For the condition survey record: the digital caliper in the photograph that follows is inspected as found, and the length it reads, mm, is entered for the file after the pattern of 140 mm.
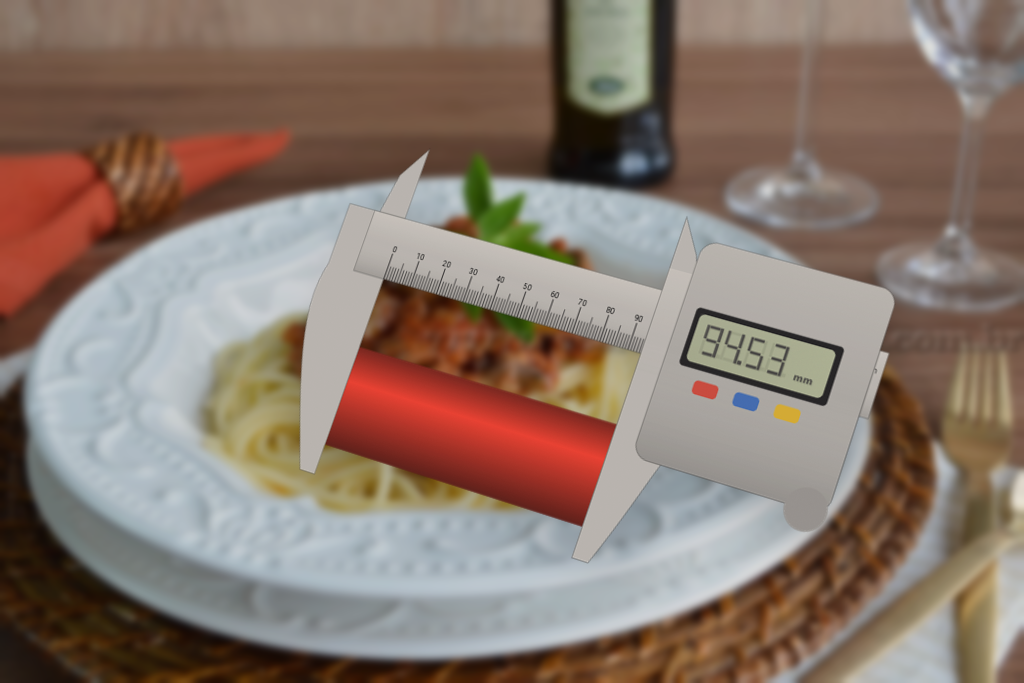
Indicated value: 94.53 mm
